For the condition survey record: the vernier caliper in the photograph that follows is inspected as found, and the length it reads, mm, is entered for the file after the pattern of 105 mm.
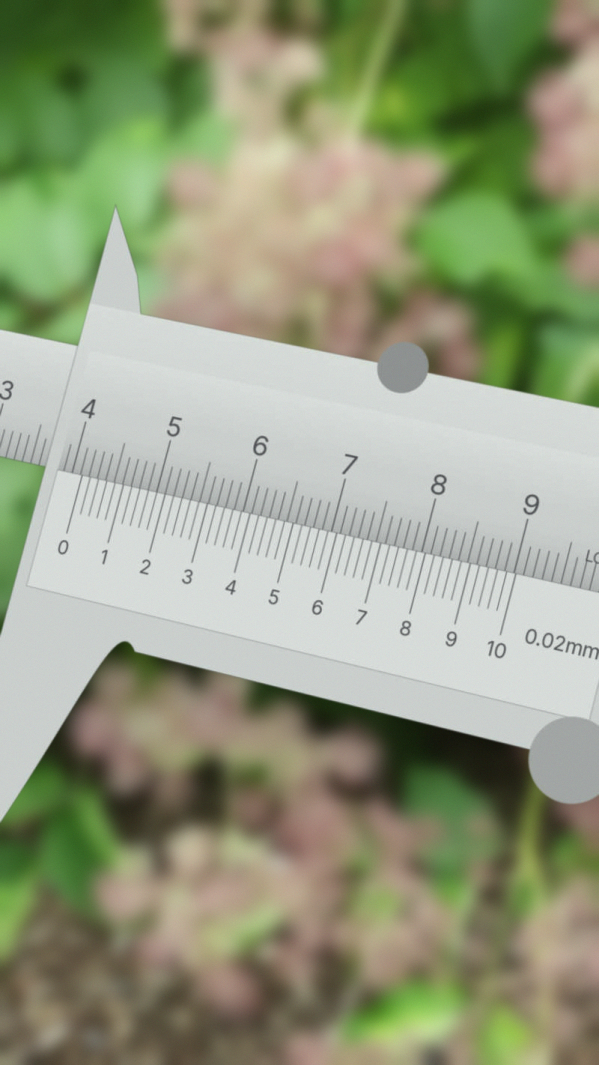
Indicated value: 41.2 mm
